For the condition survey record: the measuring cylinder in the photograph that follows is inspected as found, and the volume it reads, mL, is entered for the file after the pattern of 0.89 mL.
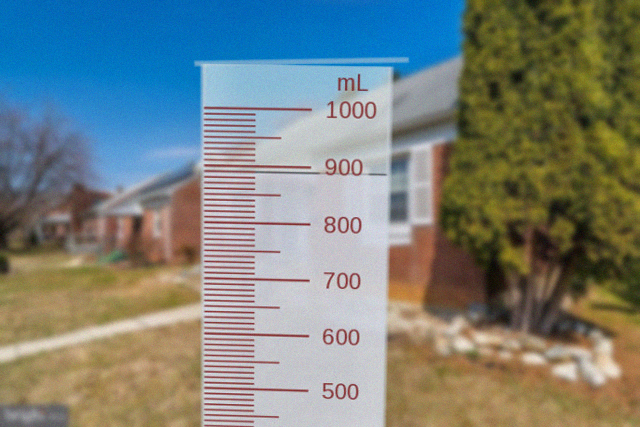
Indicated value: 890 mL
